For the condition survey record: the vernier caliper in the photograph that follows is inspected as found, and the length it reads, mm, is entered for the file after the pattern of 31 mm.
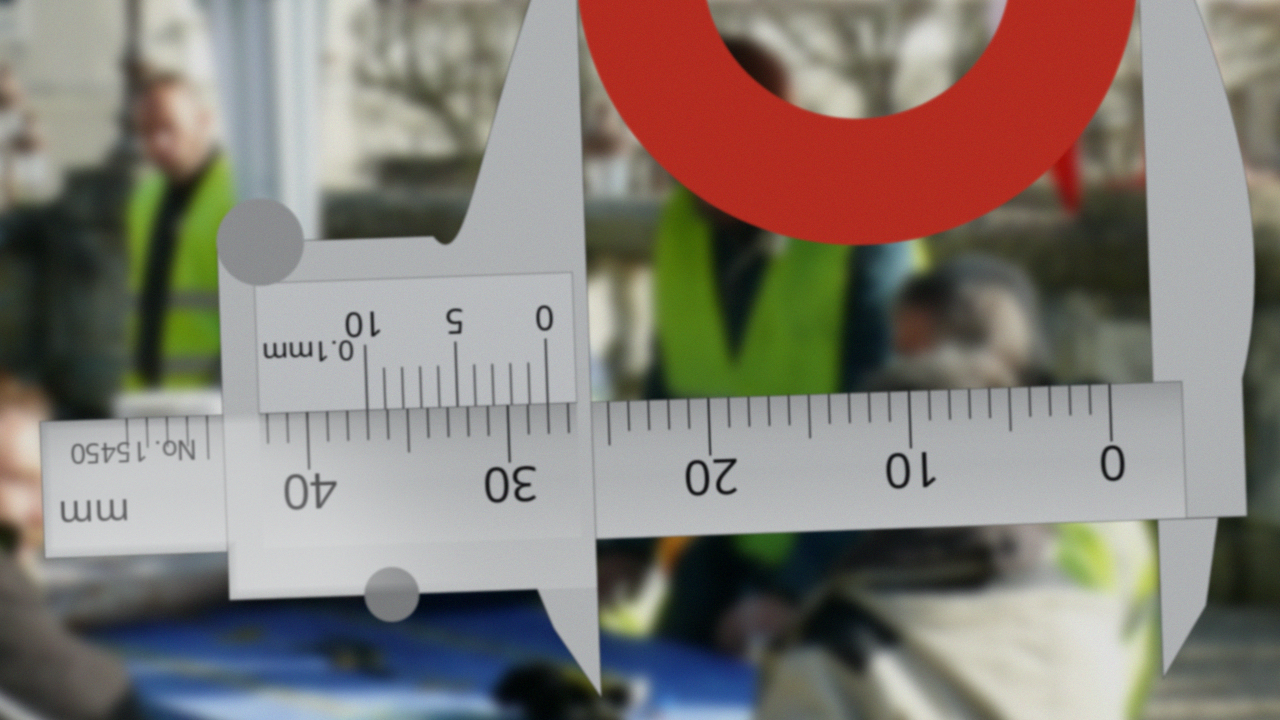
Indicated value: 28.0 mm
